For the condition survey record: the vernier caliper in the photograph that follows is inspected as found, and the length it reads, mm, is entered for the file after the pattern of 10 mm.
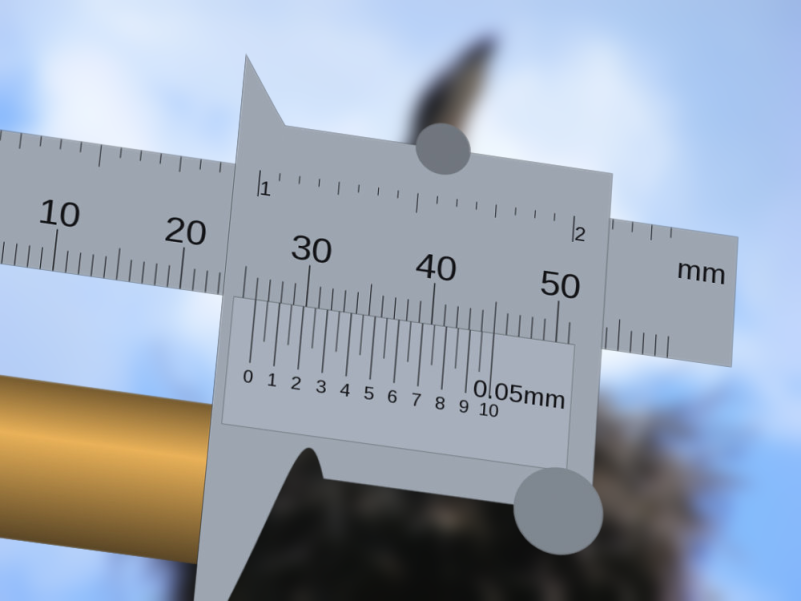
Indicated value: 26.0 mm
